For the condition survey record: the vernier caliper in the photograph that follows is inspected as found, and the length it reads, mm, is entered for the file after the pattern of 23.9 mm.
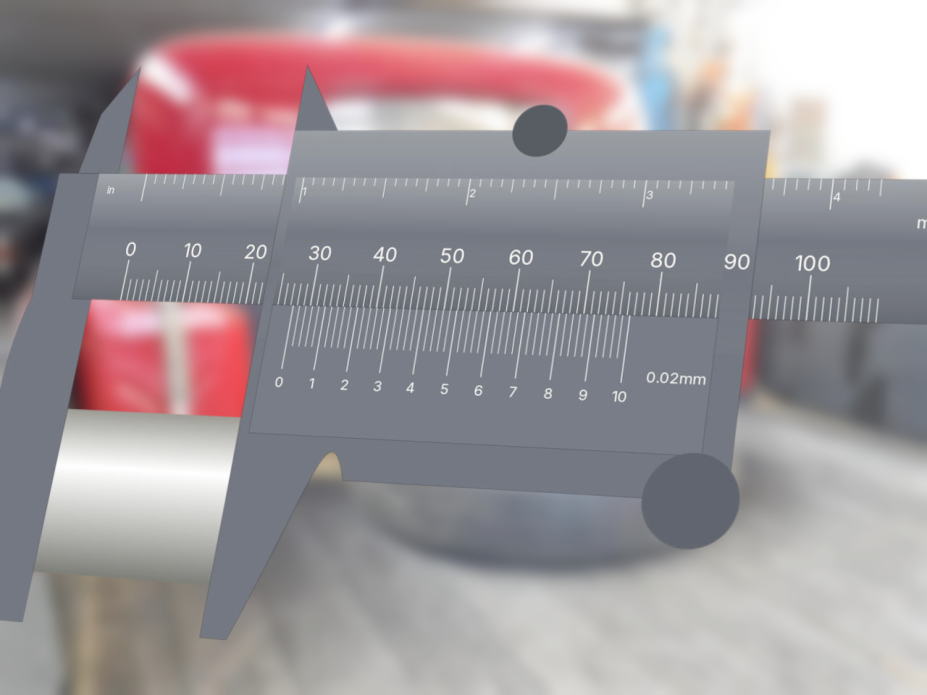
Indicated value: 27.4 mm
